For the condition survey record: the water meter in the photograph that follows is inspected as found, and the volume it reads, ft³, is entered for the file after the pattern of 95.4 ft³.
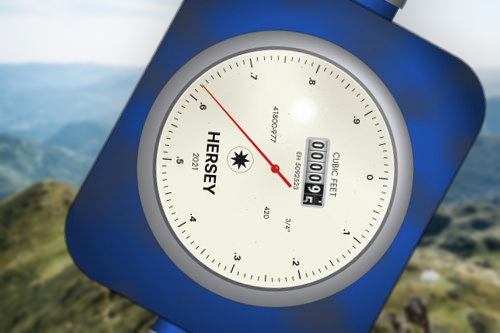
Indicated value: 94.62 ft³
